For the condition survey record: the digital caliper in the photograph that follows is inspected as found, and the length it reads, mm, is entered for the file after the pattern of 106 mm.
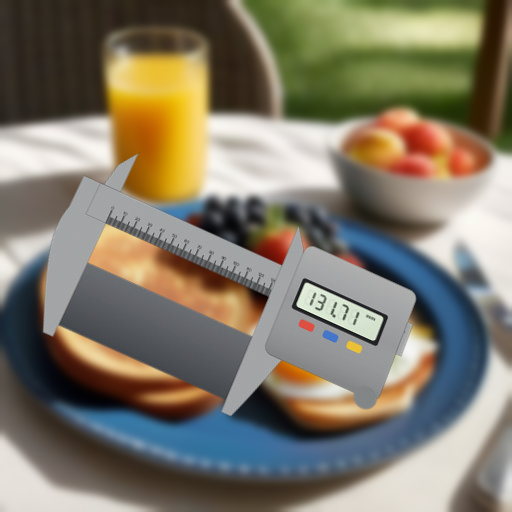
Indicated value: 131.71 mm
